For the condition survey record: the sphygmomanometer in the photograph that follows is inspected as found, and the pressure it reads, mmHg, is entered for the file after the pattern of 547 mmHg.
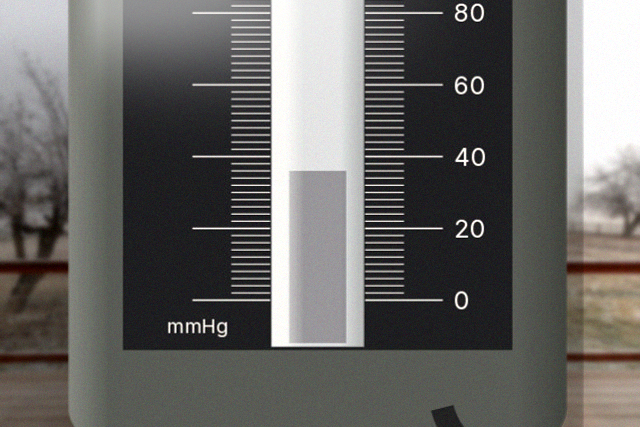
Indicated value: 36 mmHg
